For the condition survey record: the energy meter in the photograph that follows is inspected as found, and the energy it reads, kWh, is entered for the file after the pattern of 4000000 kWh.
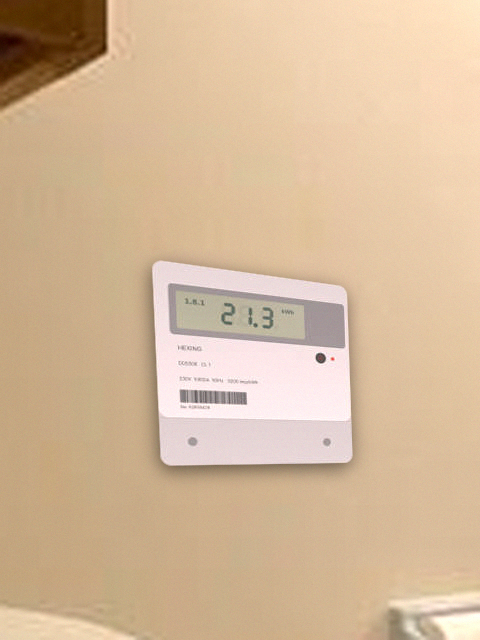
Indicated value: 21.3 kWh
